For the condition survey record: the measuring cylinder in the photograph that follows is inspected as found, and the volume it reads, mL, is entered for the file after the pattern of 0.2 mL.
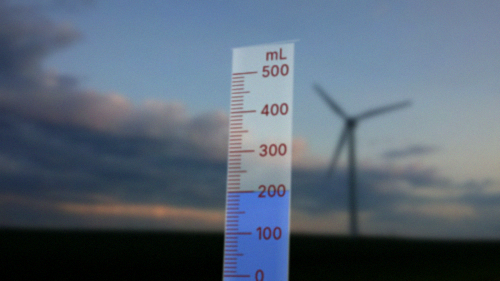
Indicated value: 200 mL
